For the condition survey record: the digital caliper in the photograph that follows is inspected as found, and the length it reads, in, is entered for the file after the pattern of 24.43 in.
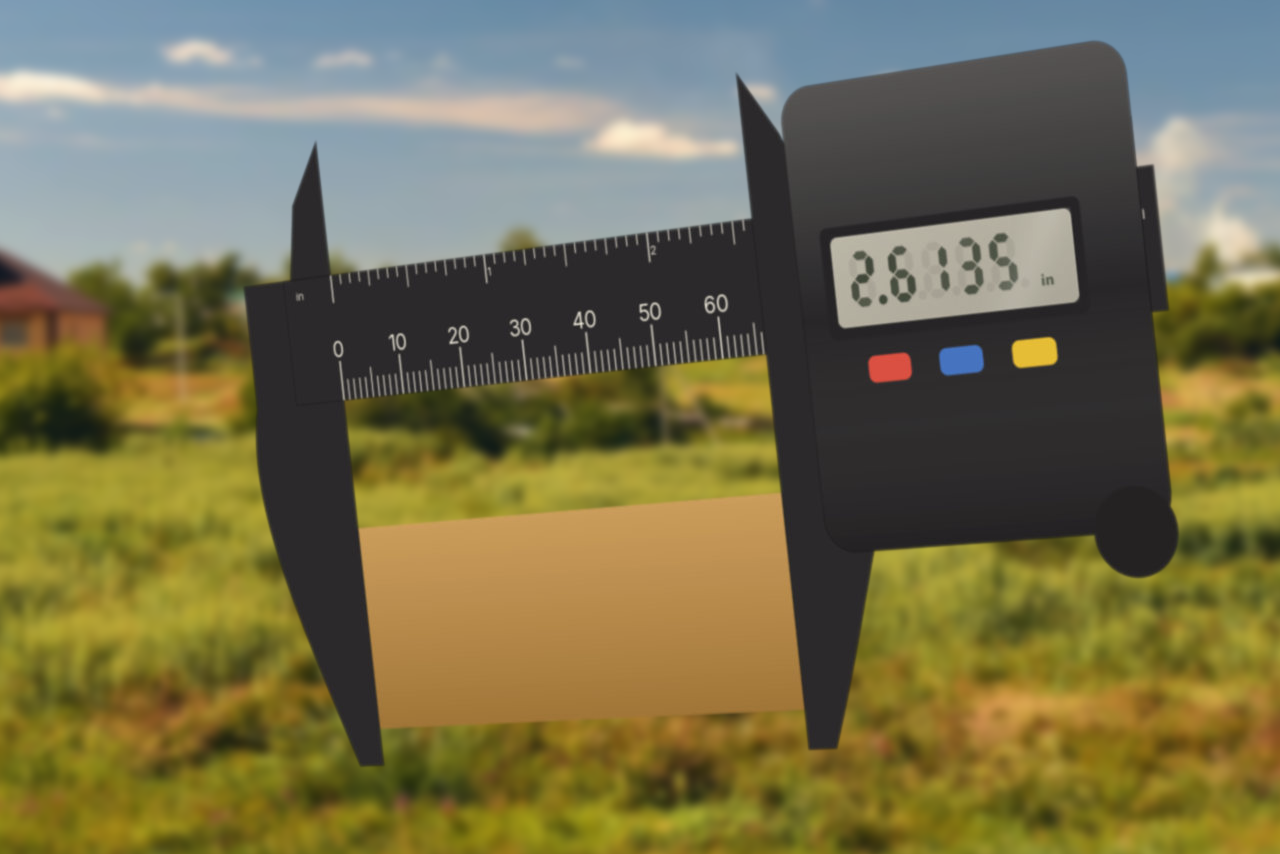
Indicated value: 2.6135 in
